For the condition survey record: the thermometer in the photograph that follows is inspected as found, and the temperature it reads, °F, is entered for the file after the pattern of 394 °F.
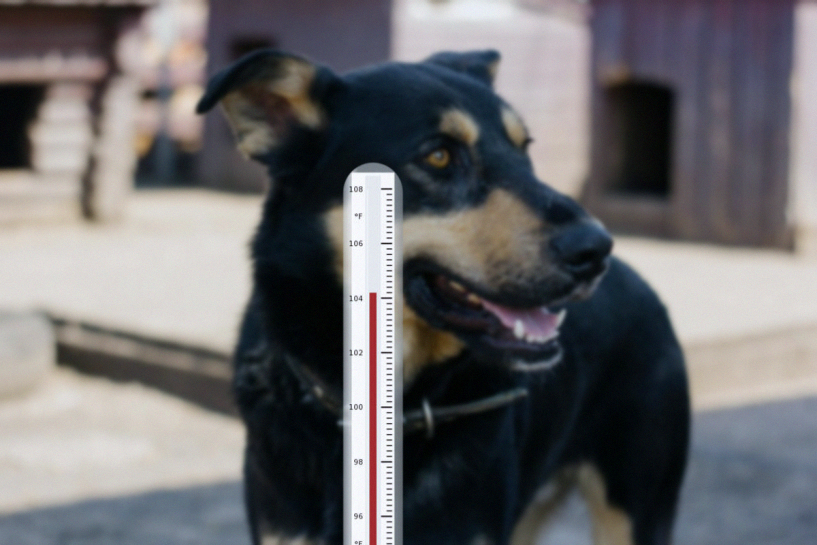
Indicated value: 104.2 °F
